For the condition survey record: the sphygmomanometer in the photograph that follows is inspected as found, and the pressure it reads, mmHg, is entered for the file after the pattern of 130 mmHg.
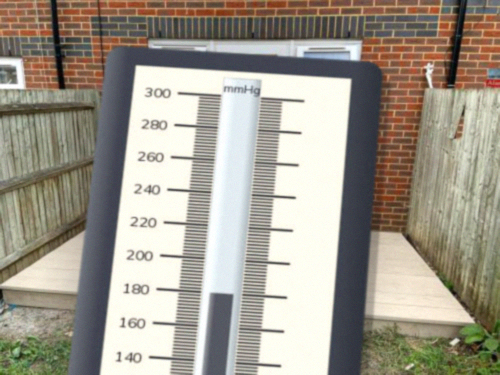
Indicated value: 180 mmHg
